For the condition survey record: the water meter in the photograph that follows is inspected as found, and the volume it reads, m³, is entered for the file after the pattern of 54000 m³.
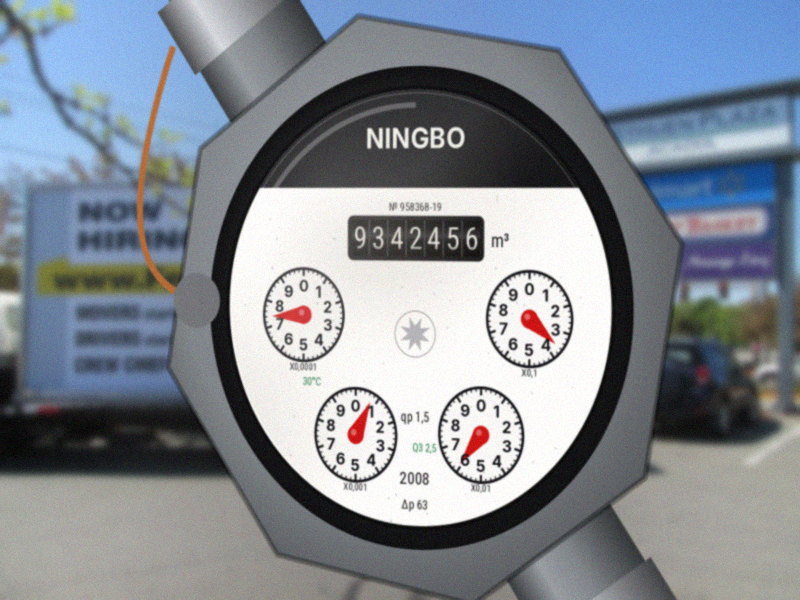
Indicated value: 9342456.3607 m³
